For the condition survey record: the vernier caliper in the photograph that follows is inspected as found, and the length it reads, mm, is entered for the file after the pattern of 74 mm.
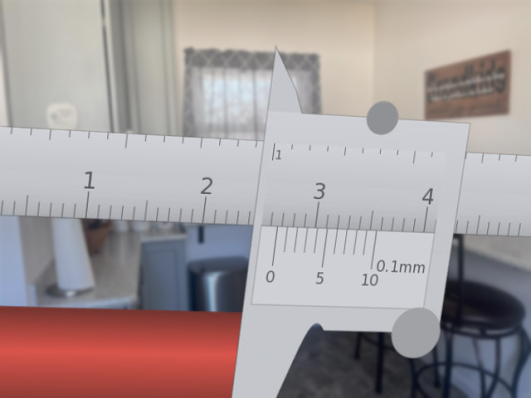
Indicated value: 26.6 mm
